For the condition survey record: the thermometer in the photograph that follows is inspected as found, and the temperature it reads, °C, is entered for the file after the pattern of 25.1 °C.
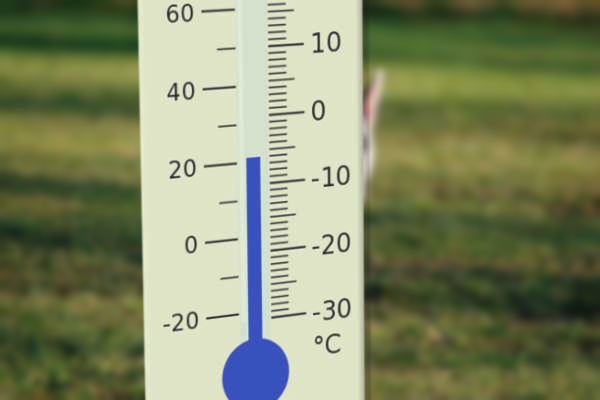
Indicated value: -6 °C
